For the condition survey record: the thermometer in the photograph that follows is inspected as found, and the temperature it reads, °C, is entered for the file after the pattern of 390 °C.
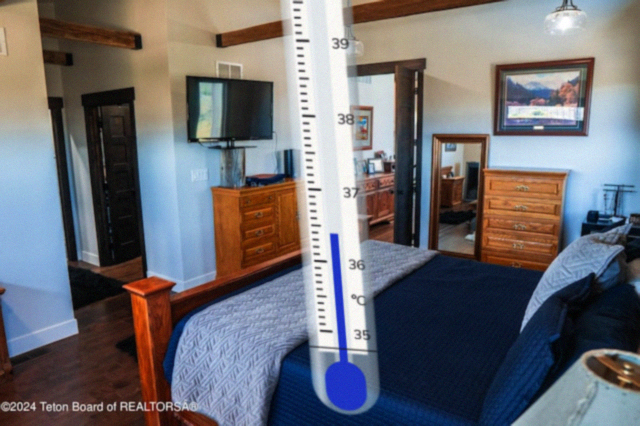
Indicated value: 36.4 °C
